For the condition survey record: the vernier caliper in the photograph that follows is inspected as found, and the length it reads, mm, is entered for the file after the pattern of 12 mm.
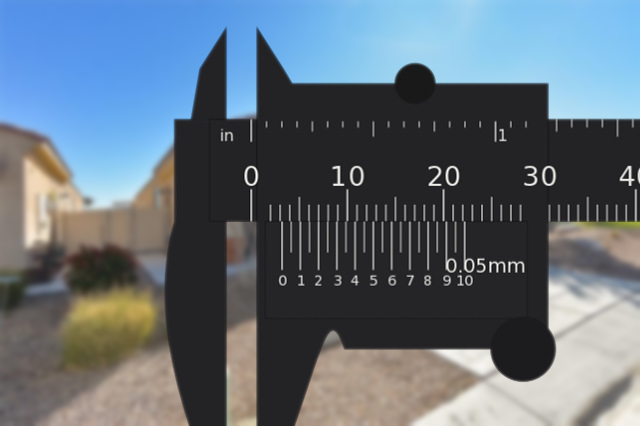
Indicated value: 3.2 mm
